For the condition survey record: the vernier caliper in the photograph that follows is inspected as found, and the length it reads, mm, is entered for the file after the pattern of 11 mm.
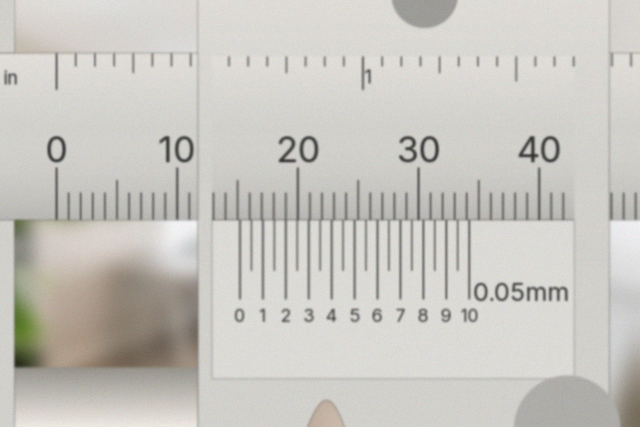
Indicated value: 15.2 mm
